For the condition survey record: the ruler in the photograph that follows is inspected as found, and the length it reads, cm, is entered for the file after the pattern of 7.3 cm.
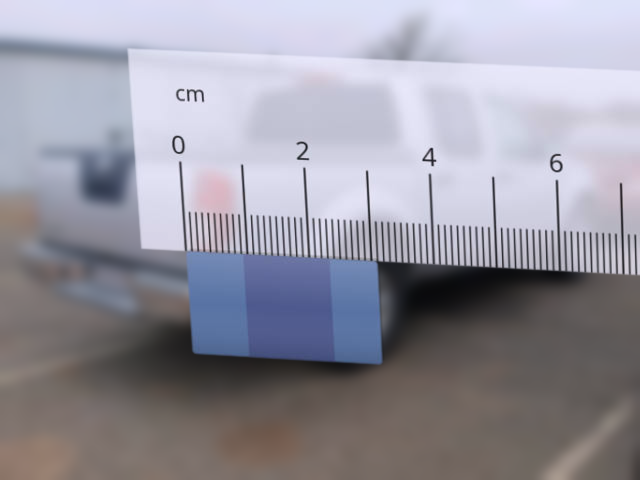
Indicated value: 3.1 cm
